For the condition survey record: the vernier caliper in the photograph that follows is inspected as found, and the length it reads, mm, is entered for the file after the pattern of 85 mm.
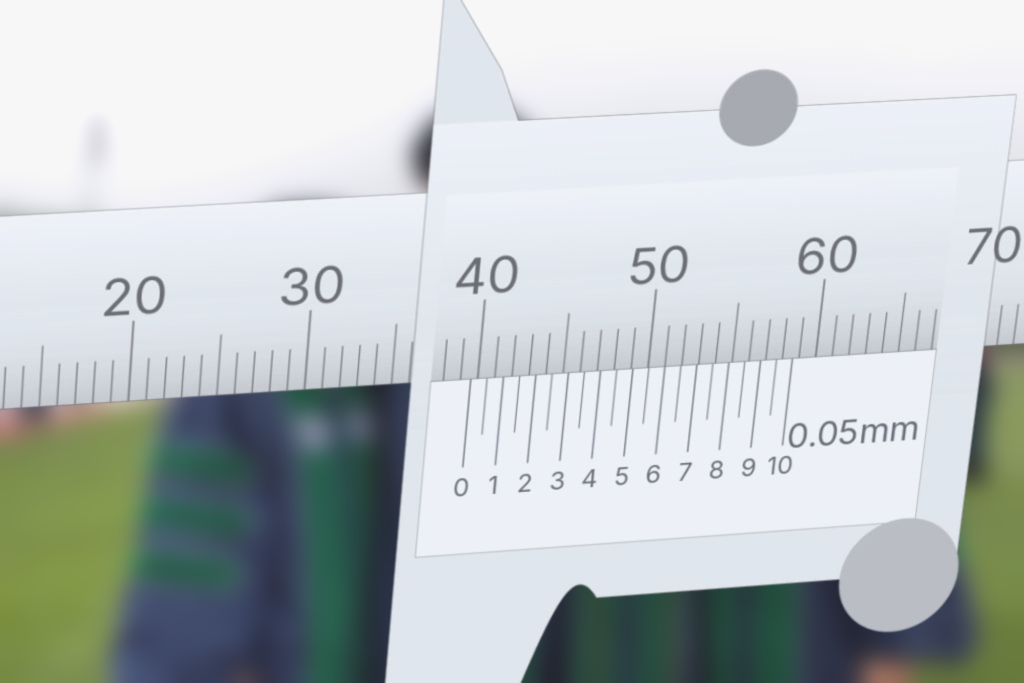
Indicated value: 39.6 mm
